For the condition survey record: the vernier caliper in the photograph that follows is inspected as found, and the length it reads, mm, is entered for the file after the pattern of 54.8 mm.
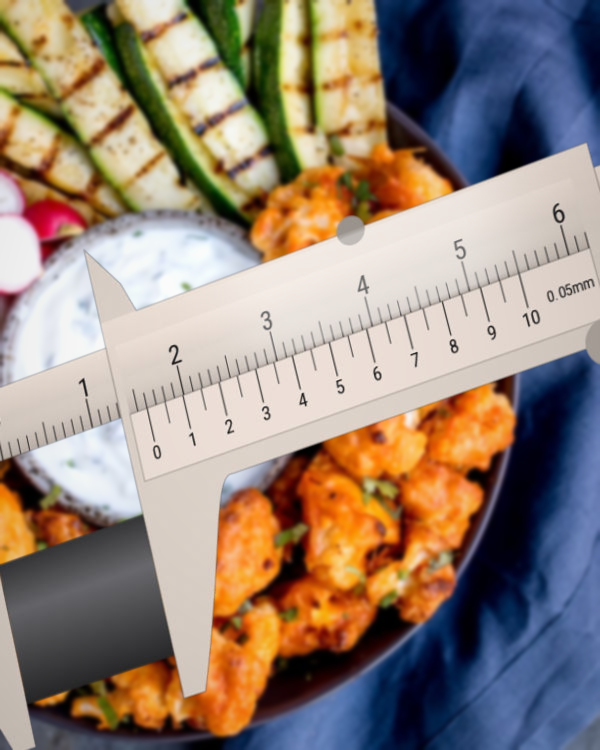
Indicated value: 16.0 mm
